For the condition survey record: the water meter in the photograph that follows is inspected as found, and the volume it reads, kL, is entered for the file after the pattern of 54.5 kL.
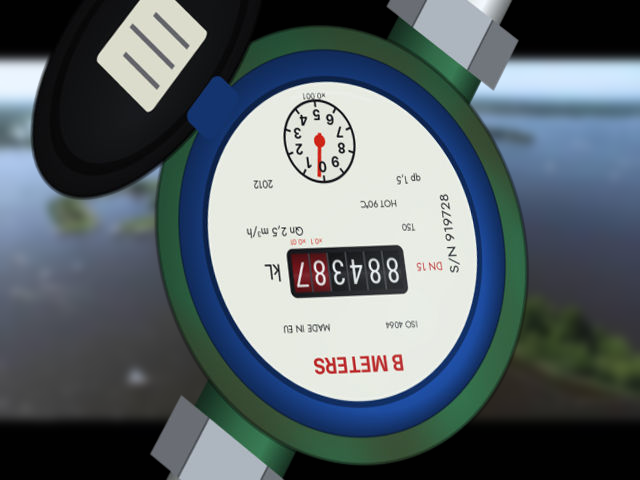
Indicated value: 8843.870 kL
